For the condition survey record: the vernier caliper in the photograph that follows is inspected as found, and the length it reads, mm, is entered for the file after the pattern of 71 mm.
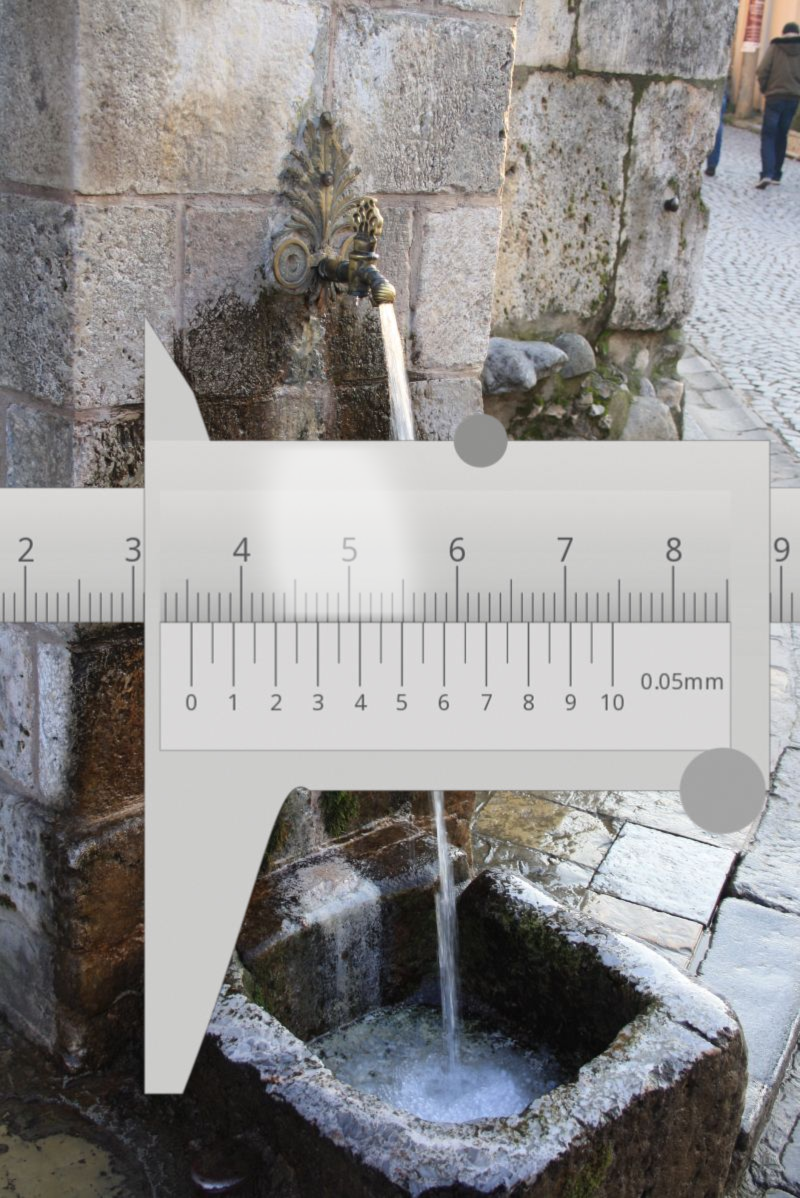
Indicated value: 35.4 mm
